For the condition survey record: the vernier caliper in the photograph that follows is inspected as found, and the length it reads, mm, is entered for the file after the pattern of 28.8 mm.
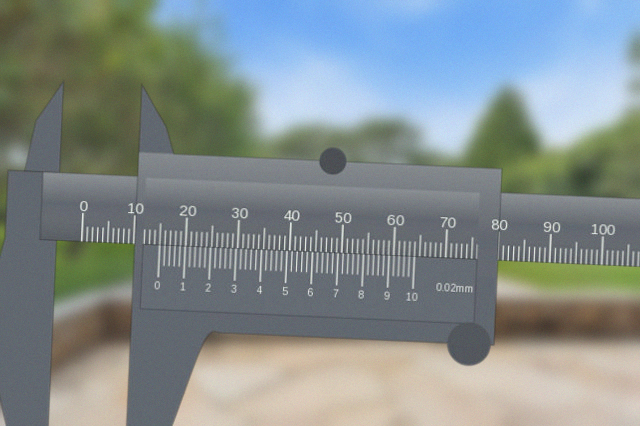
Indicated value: 15.0 mm
